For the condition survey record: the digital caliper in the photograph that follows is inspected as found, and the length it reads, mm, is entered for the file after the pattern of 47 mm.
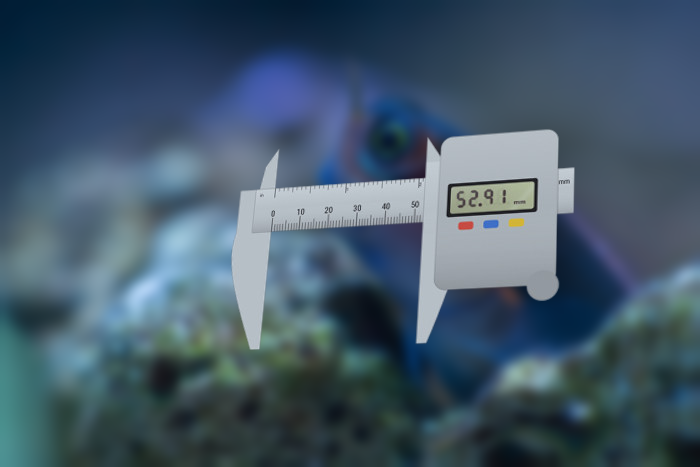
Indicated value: 52.91 mm
